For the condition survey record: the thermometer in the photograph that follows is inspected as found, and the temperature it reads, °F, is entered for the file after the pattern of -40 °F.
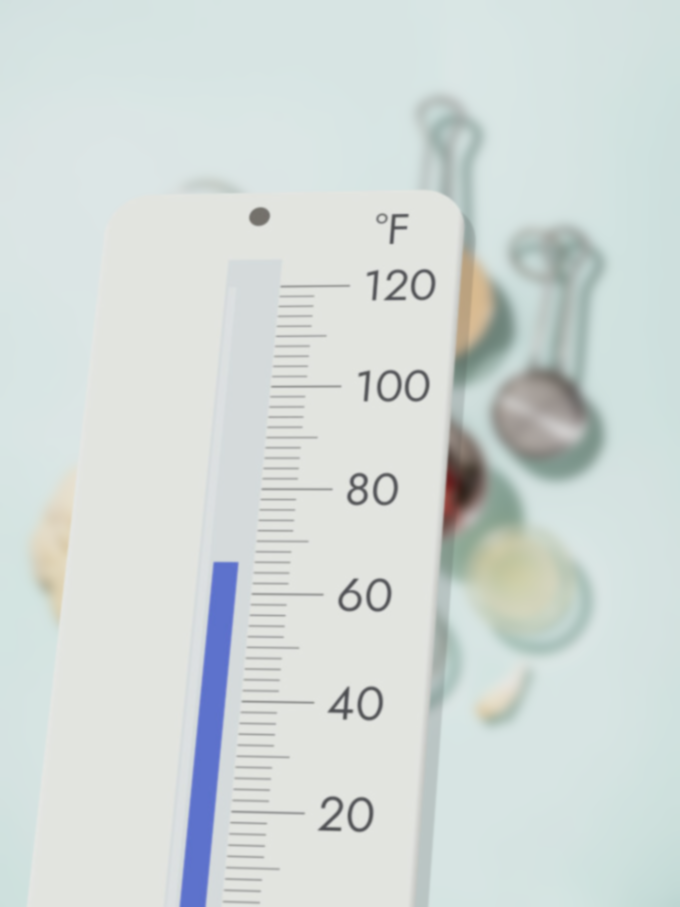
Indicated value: 66 °F
